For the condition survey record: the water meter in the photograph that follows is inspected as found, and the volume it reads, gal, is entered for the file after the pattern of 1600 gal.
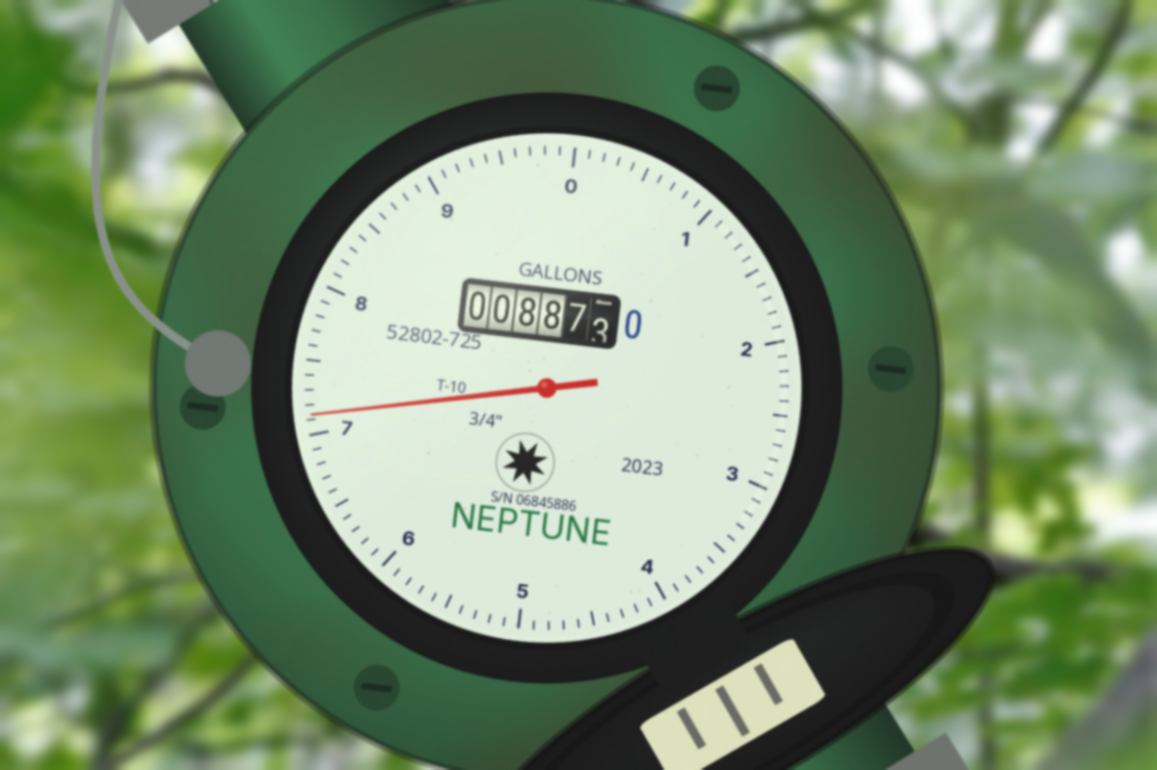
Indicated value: 88727.1 gal
